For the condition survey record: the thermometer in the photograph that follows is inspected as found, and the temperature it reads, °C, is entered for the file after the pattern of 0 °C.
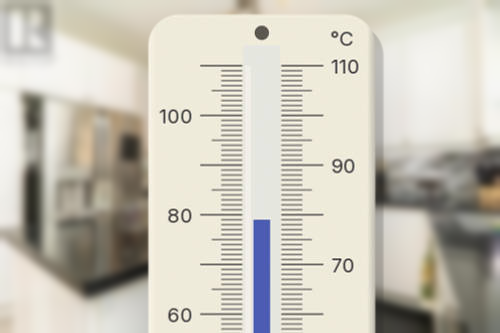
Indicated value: 79 °C
